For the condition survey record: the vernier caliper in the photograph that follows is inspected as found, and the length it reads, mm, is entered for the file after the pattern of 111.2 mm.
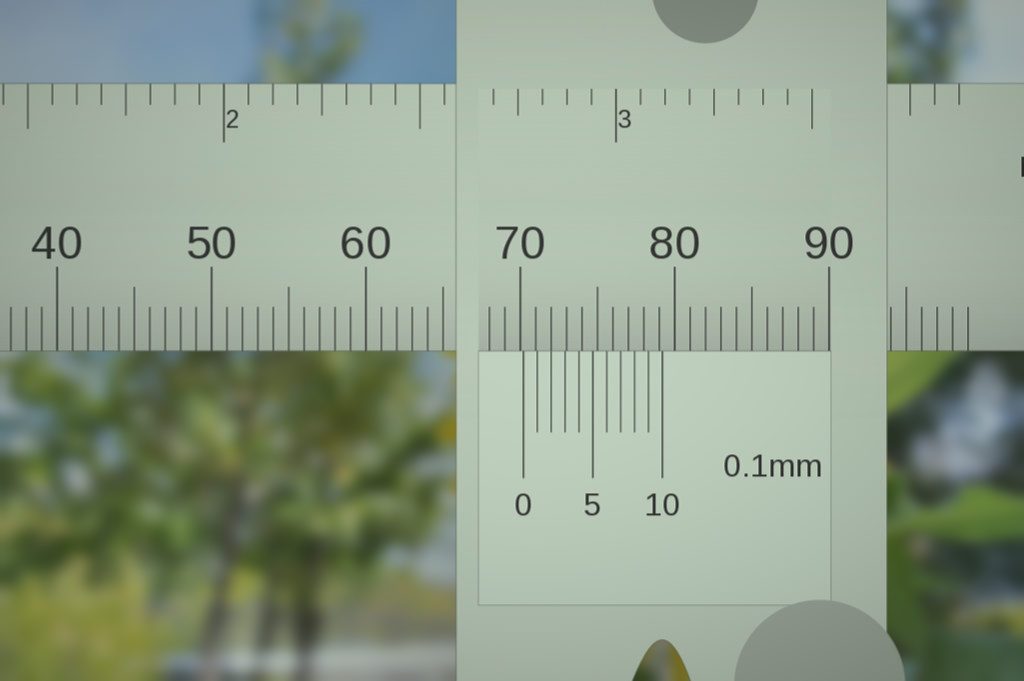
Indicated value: 70.2 mm
